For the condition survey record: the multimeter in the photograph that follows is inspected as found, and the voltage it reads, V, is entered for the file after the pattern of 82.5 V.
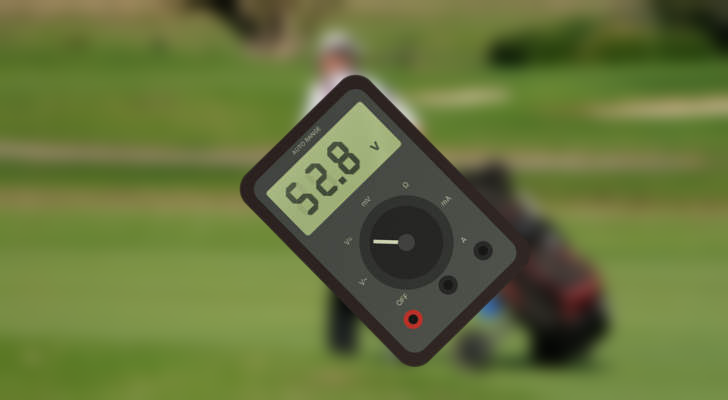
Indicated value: 52.8 V
